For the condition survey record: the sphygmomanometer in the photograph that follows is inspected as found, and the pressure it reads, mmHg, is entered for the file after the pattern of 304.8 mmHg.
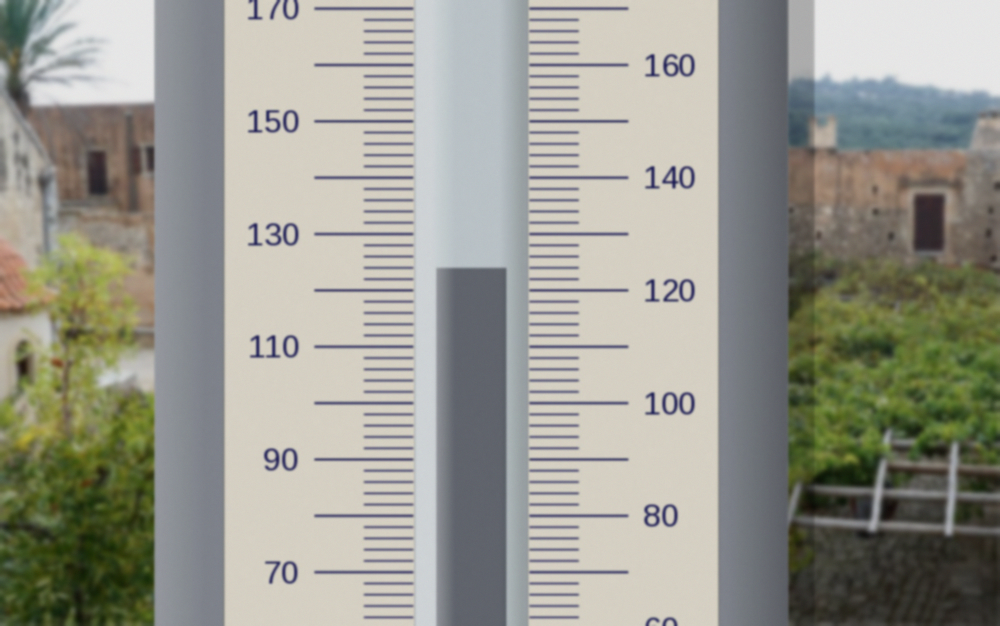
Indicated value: 124 mmHg
